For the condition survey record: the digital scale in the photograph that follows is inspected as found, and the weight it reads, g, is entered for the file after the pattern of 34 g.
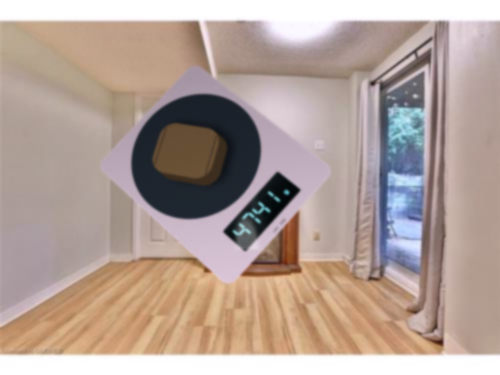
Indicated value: 4741 g
